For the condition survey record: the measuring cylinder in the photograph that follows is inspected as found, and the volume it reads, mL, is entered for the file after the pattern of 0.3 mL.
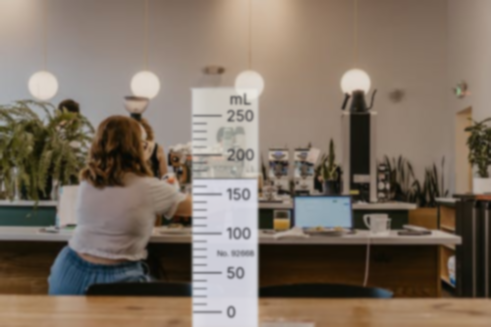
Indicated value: 170 mL
